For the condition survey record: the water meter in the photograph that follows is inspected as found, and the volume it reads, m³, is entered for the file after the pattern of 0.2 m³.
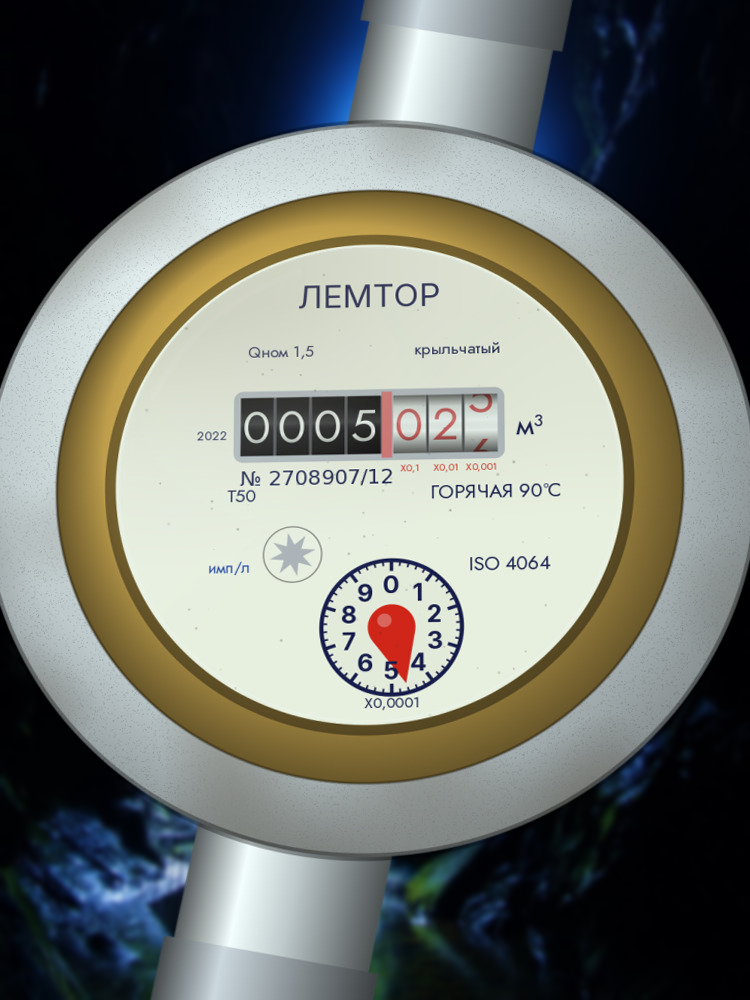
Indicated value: 5.0254 m³
